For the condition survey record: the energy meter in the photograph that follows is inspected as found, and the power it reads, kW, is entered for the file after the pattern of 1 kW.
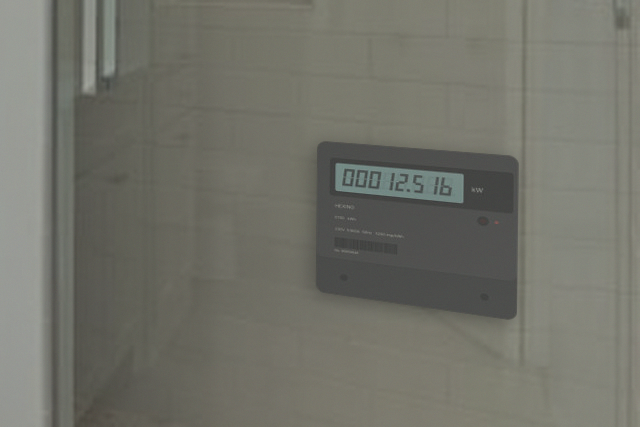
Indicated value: 12.516 kW
